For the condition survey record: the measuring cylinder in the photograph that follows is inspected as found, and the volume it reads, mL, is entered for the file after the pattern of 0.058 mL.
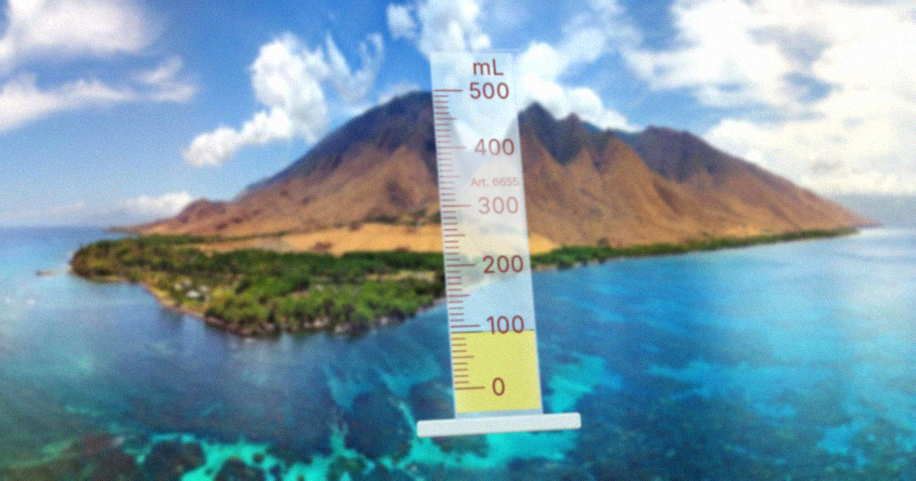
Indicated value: 90 mL
